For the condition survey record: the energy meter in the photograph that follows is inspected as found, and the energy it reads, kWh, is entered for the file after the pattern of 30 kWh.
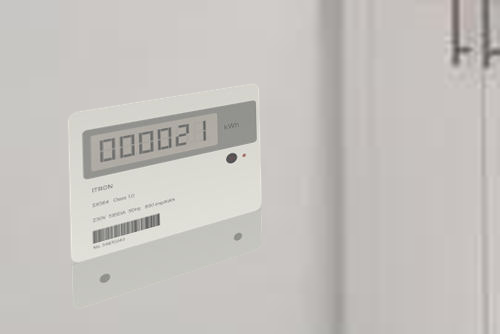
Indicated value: 21 kWh
